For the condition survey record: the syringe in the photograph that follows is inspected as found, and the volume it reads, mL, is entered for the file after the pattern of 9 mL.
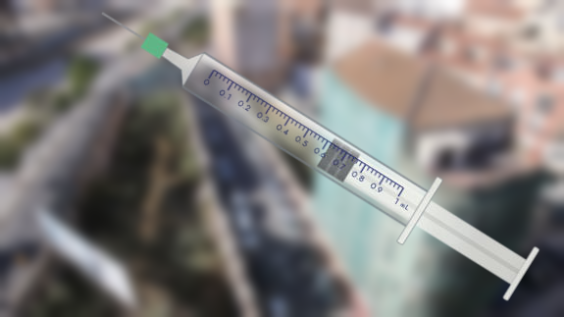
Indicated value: 0.62 mL
